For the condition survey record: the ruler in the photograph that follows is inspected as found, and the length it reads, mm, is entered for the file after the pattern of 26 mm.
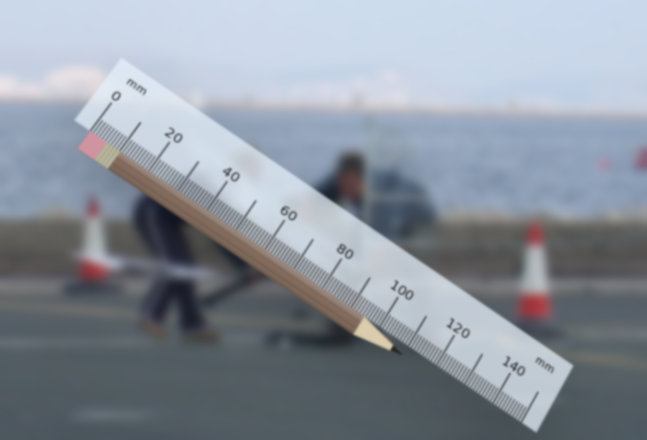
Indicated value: 110 mm
